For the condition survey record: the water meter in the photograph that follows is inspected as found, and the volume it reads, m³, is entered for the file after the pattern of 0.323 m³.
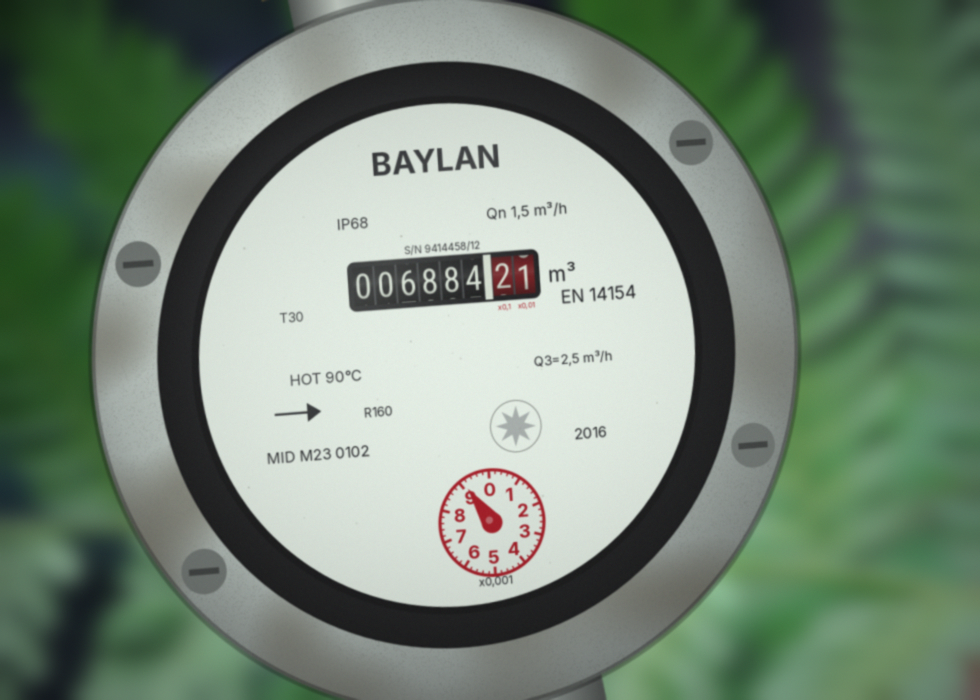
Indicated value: 6884.209 m³
